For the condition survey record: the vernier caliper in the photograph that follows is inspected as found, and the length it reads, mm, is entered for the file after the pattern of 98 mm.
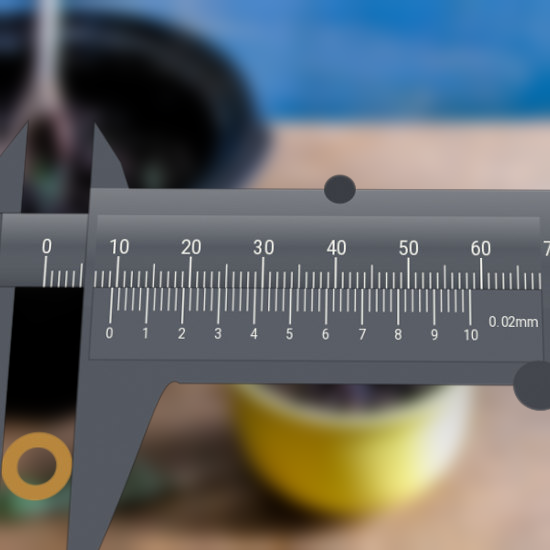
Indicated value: 9.4 mm
